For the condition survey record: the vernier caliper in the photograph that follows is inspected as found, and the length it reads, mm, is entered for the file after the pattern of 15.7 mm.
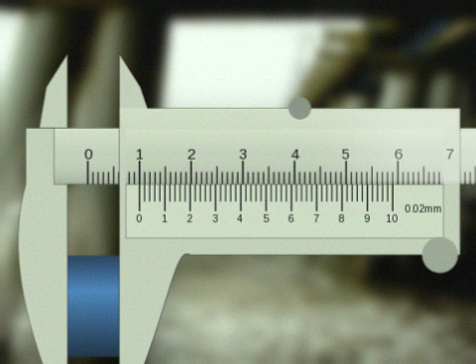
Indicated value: 10.0 mm
